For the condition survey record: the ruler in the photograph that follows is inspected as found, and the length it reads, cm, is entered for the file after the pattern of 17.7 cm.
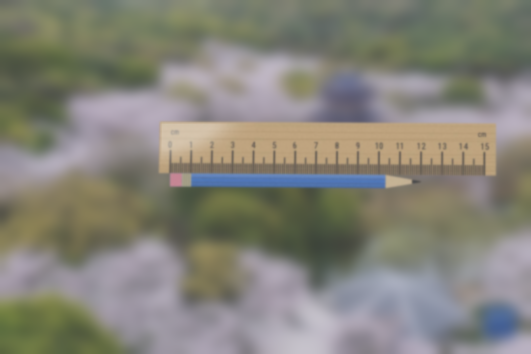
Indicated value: 12 cm
